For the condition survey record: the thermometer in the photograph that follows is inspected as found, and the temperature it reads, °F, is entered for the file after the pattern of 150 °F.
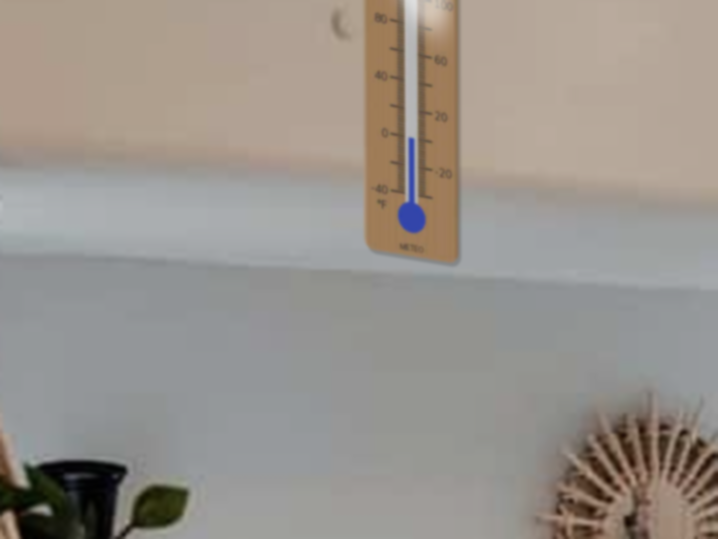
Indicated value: 0 °F
